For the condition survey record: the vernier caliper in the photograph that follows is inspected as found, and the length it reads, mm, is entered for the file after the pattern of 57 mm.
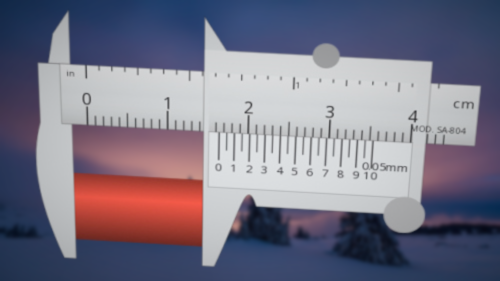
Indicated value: 16.4 mm
